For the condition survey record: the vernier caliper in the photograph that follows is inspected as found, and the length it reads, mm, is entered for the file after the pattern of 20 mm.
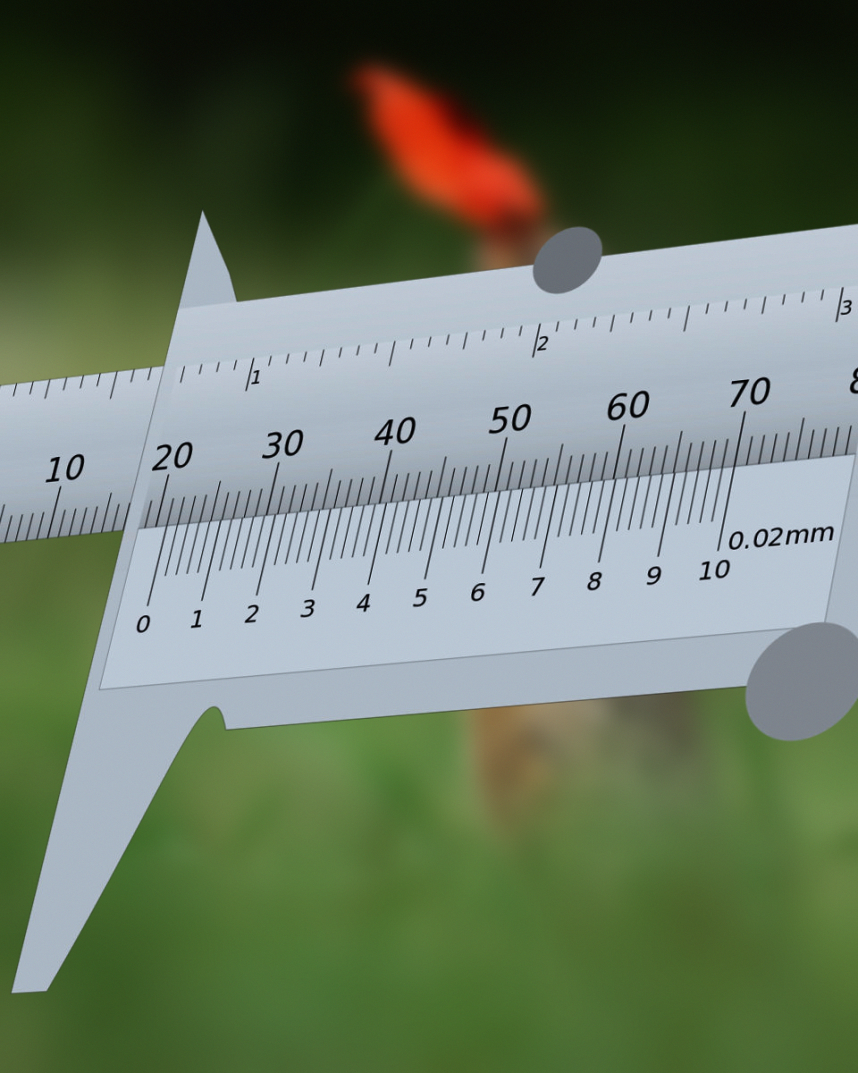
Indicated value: 21.0 mm
